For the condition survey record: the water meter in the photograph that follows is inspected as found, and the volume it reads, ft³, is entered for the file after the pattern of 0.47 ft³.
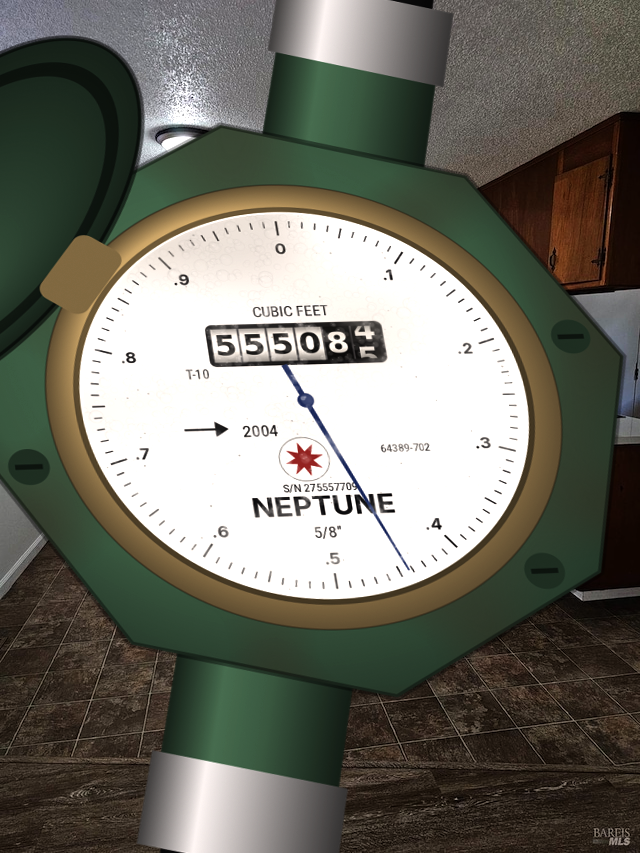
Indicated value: 555084.44 ft³
